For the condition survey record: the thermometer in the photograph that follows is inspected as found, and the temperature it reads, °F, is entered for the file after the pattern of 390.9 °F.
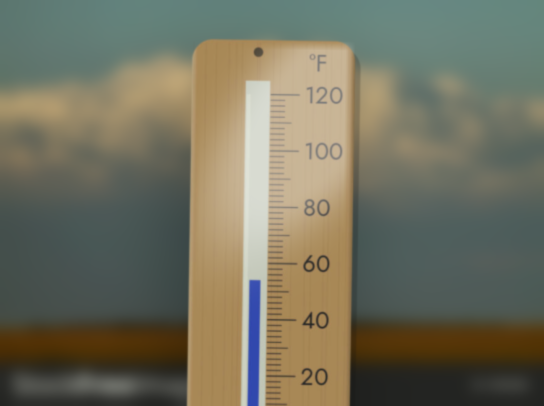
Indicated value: 54 °F
